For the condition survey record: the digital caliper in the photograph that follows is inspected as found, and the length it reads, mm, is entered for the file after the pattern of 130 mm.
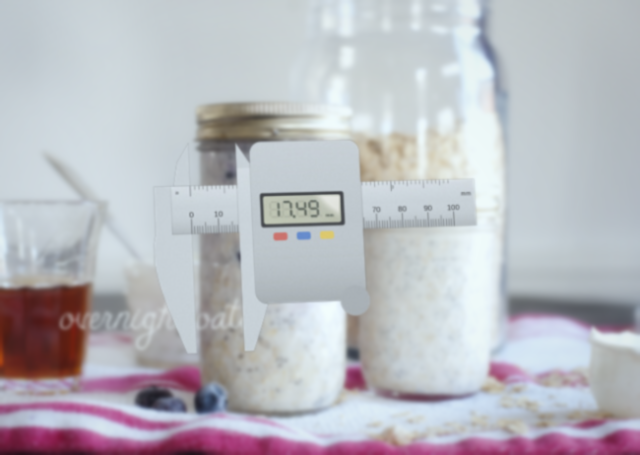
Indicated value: 17.49 mm
